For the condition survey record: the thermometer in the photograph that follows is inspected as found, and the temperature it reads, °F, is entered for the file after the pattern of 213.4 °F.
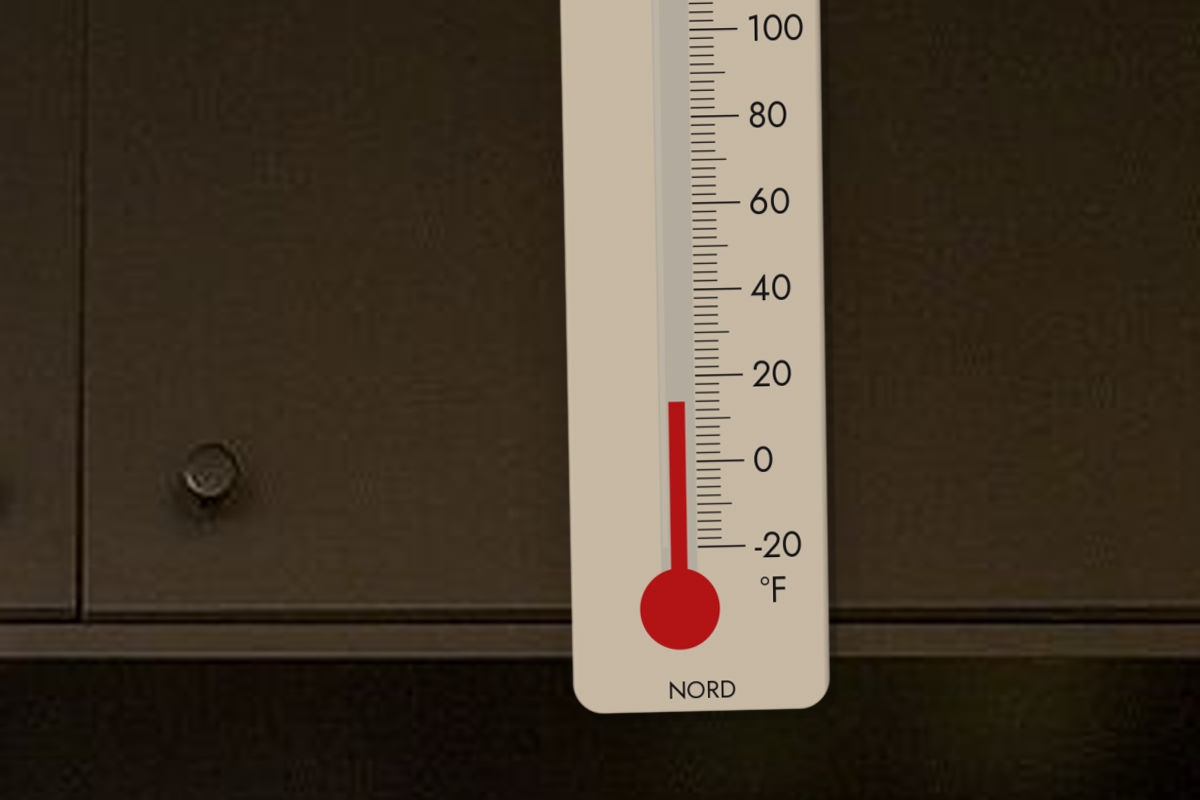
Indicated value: 14 °F
